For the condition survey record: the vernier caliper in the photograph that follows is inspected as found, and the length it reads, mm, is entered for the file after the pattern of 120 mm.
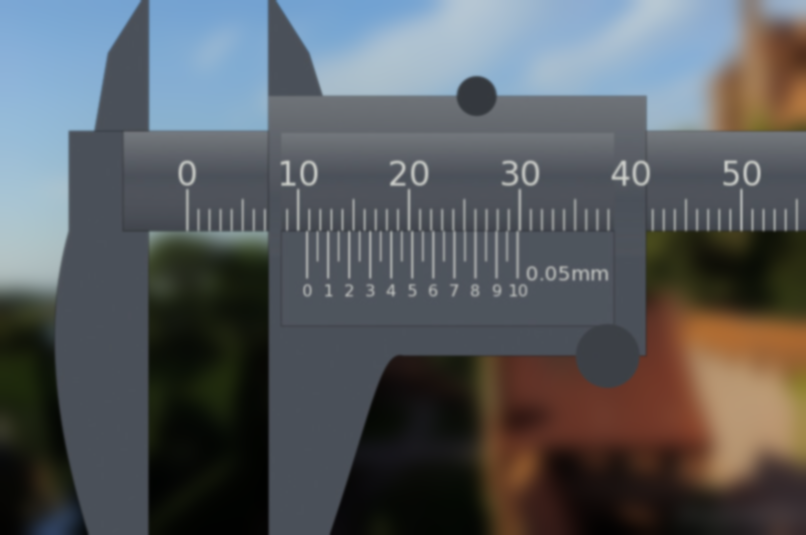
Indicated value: 10.8 mm
